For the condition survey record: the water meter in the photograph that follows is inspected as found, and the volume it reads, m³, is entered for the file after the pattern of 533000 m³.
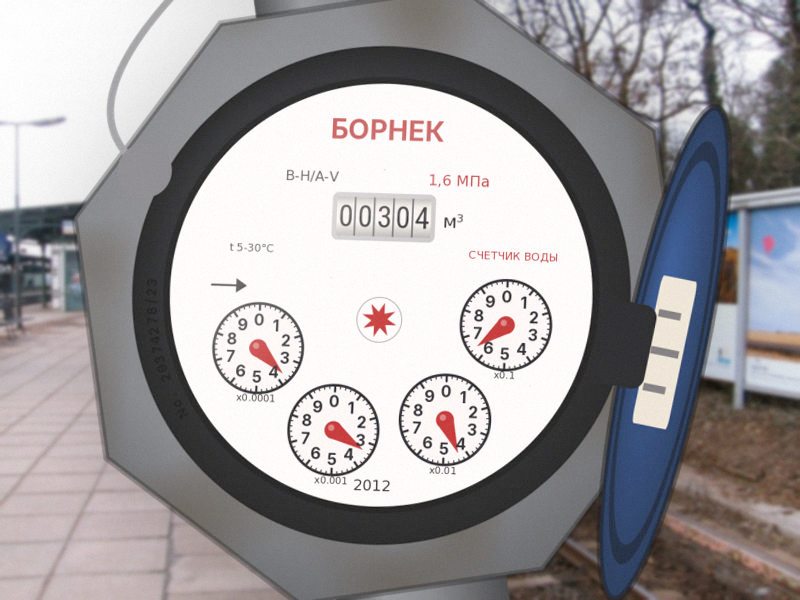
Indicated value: 304.6433 m³
